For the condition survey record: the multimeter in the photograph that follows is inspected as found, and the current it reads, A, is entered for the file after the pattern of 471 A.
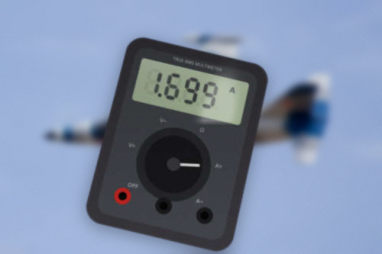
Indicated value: 1.699 A
